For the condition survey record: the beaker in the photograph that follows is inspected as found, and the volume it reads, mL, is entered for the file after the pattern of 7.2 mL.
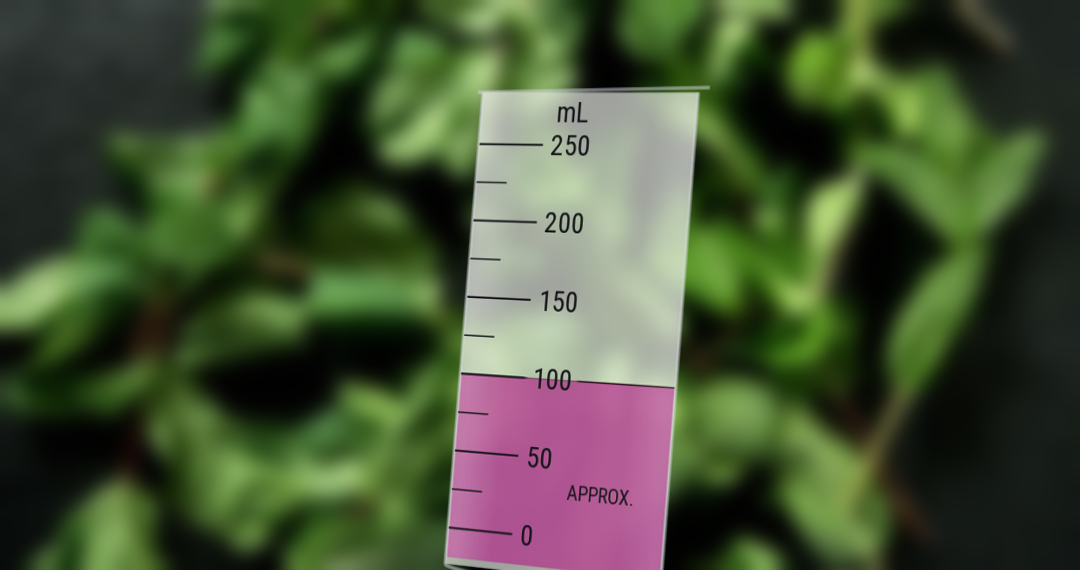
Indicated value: 100 mL
